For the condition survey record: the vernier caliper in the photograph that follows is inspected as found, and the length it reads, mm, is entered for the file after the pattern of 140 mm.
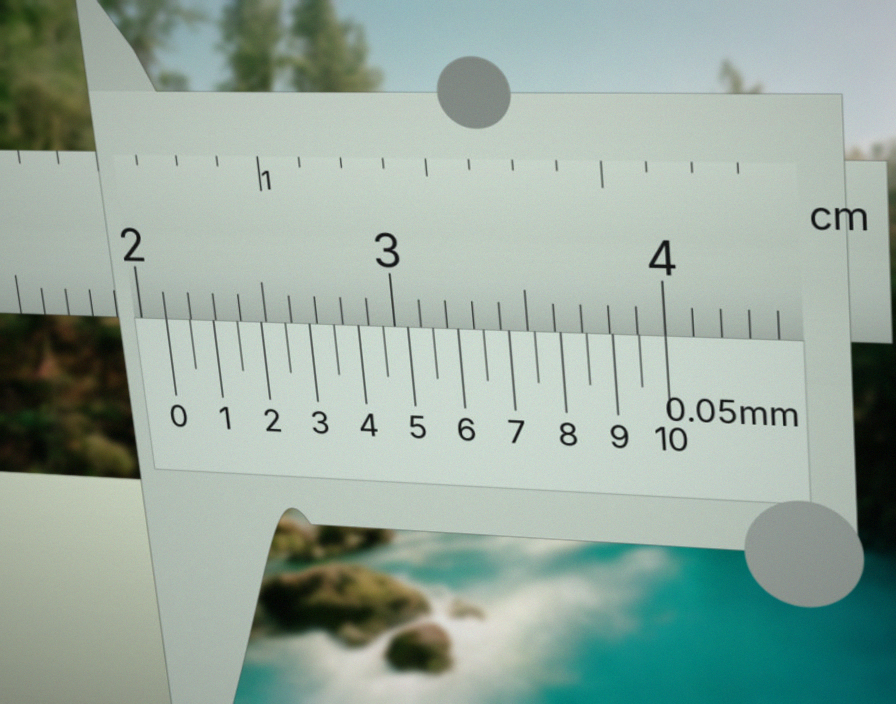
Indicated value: 21.0 mm
